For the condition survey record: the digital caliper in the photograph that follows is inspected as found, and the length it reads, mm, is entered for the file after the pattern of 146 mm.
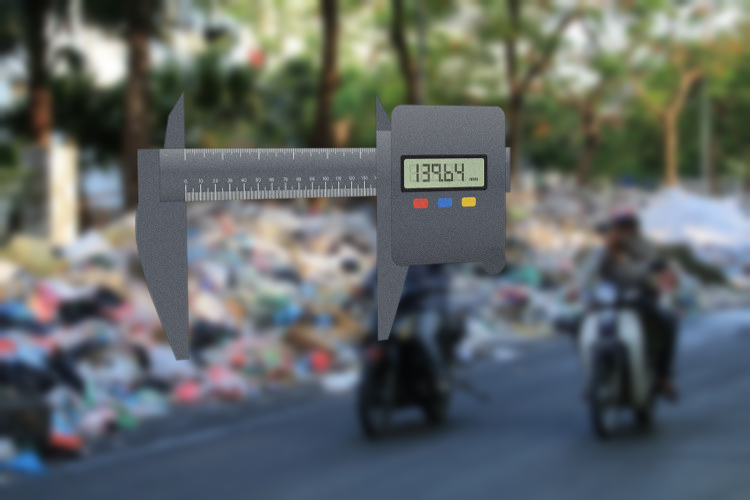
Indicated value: 139.64 mm
